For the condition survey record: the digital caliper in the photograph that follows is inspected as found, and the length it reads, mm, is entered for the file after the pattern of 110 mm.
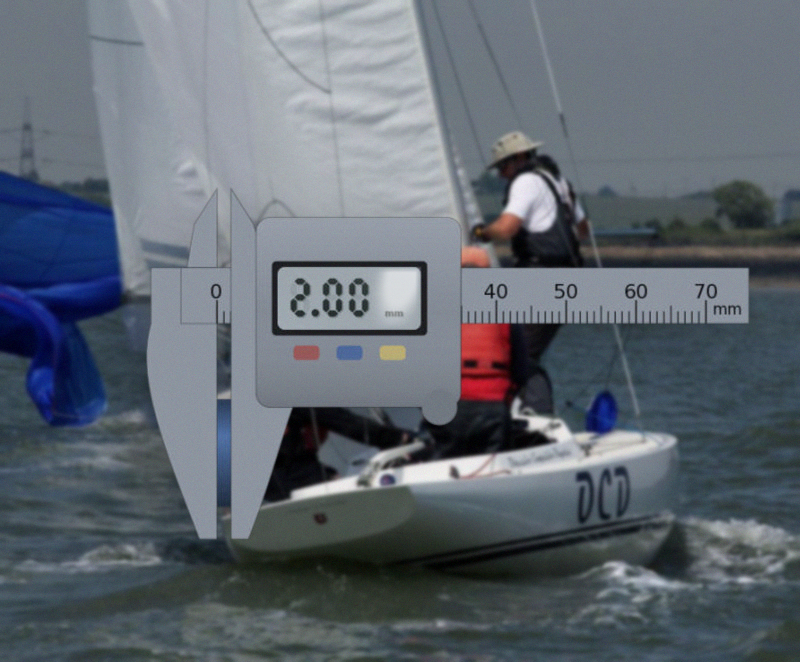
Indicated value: 2.00 mm
